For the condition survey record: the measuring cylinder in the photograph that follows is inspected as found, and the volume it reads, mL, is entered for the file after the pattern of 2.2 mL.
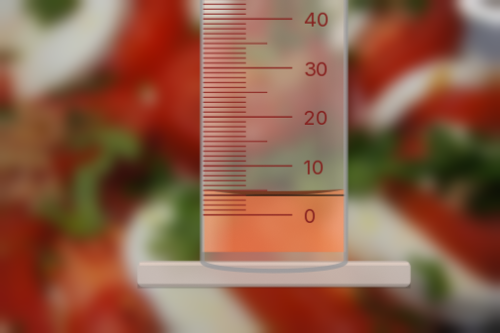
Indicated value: 4 mL
